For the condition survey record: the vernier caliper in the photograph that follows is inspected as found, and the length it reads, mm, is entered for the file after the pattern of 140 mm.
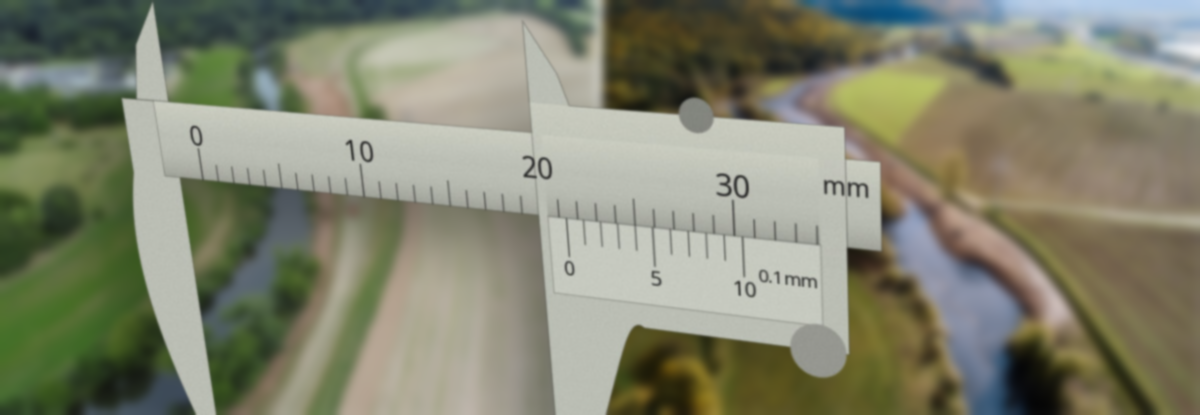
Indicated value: 21.4 mm
